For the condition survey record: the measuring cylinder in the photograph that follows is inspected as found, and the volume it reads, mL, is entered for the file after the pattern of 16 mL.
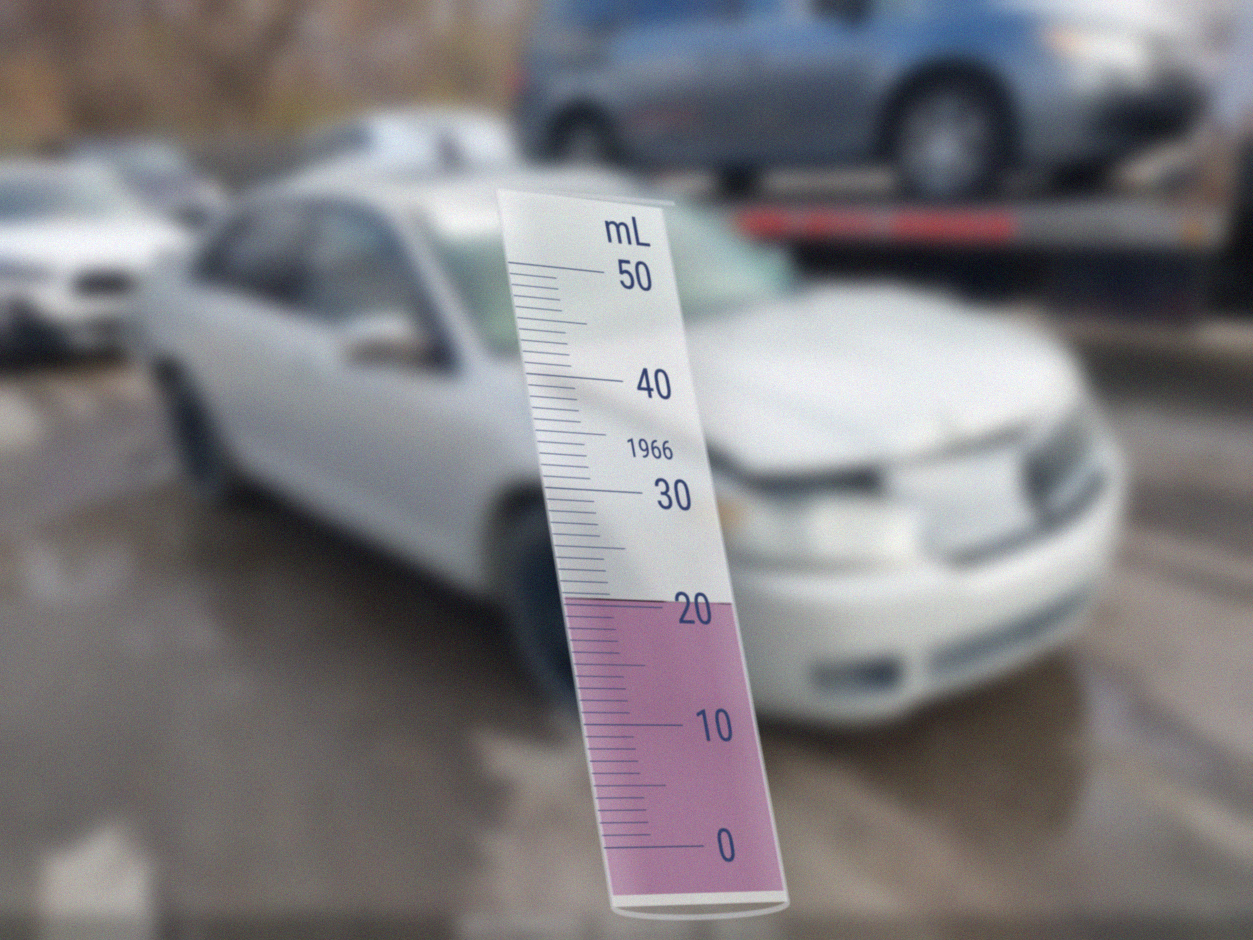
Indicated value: 20.5 mL
